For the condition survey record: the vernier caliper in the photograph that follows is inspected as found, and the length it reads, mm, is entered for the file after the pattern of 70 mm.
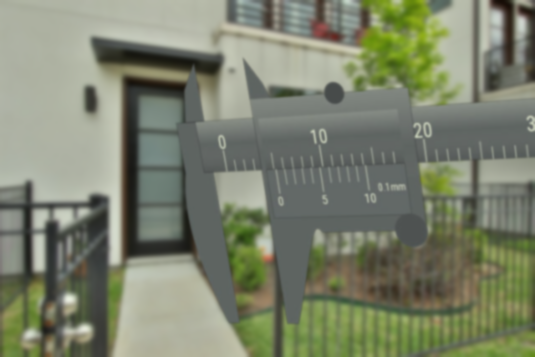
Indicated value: 5.2 mm
